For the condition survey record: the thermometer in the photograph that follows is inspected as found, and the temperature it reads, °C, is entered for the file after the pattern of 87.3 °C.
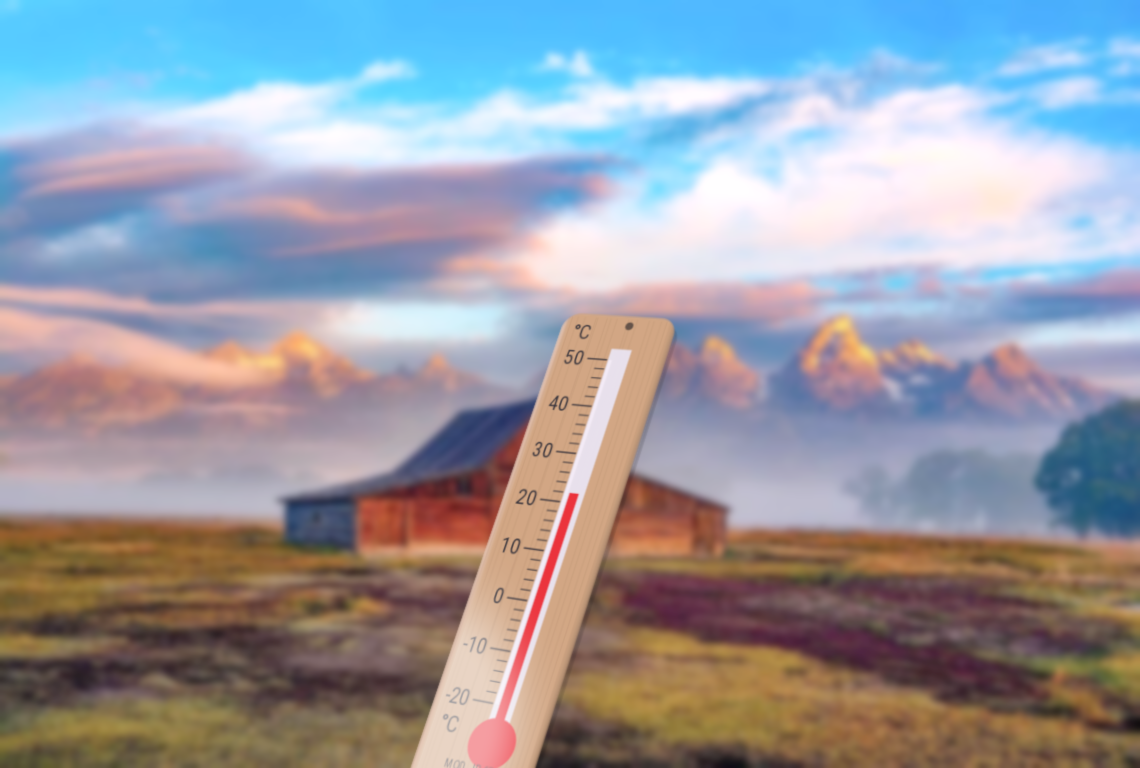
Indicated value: 22 °C
